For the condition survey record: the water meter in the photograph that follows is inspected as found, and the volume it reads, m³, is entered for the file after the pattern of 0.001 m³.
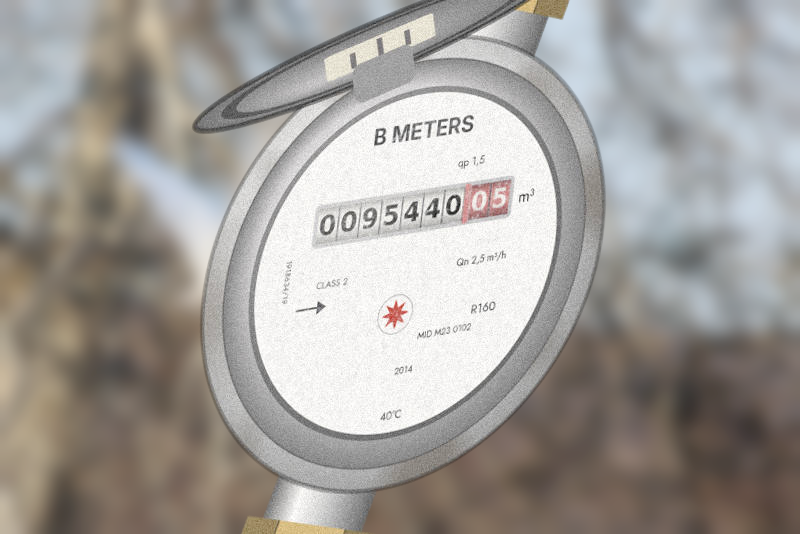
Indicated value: 95440.05 m³
